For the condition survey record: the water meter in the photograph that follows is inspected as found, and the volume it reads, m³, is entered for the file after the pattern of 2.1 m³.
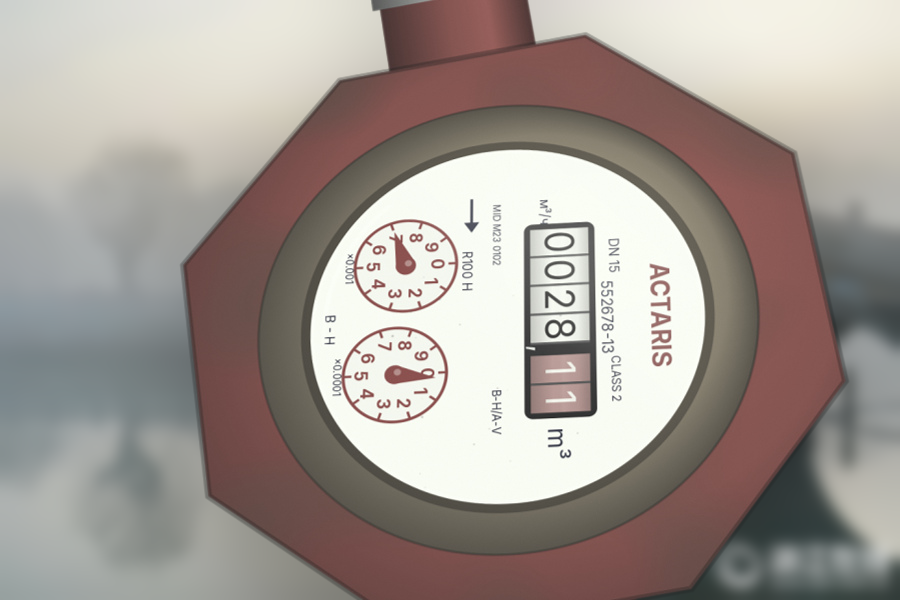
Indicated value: 28.1170 m³
